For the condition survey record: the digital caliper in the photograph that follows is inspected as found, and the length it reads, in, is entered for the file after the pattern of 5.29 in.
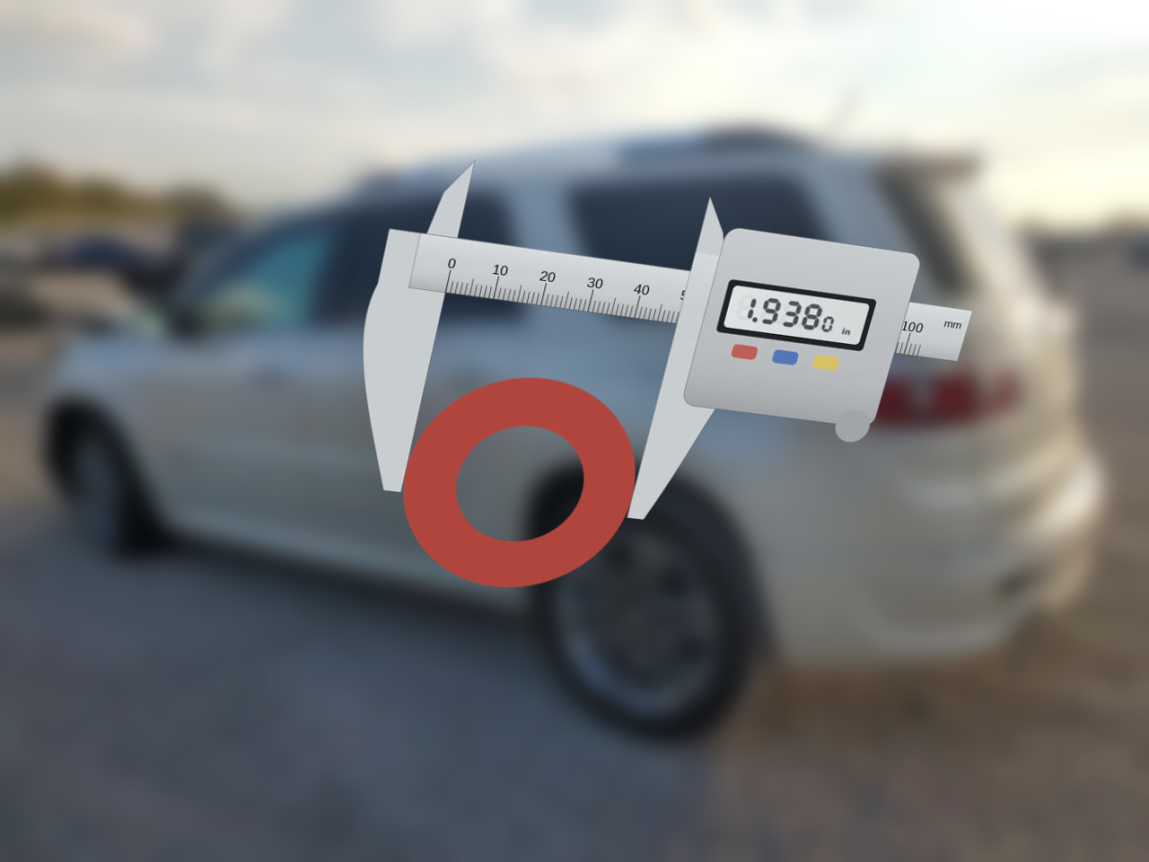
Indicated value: 1.9380 in
